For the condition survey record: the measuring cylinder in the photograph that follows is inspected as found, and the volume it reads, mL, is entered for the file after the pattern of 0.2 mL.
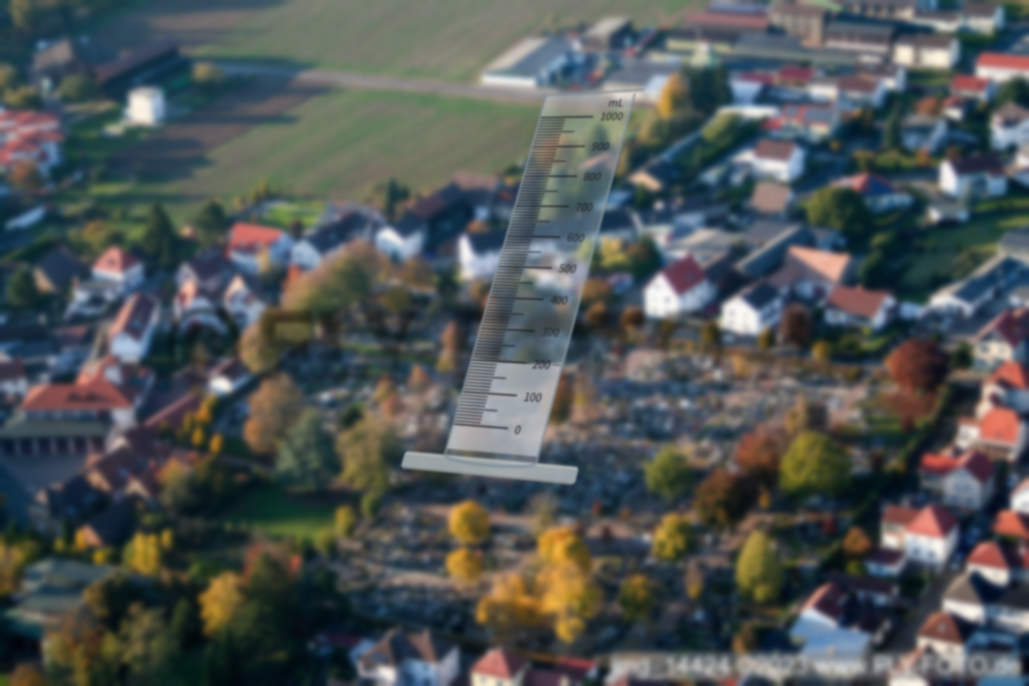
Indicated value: 200 mL
